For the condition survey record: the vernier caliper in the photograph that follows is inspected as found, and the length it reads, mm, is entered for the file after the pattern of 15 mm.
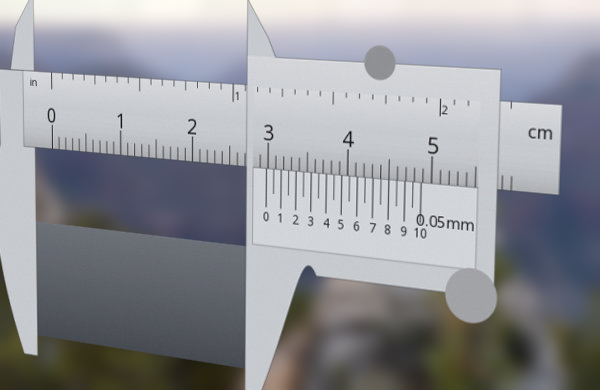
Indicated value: 29.8 mm
